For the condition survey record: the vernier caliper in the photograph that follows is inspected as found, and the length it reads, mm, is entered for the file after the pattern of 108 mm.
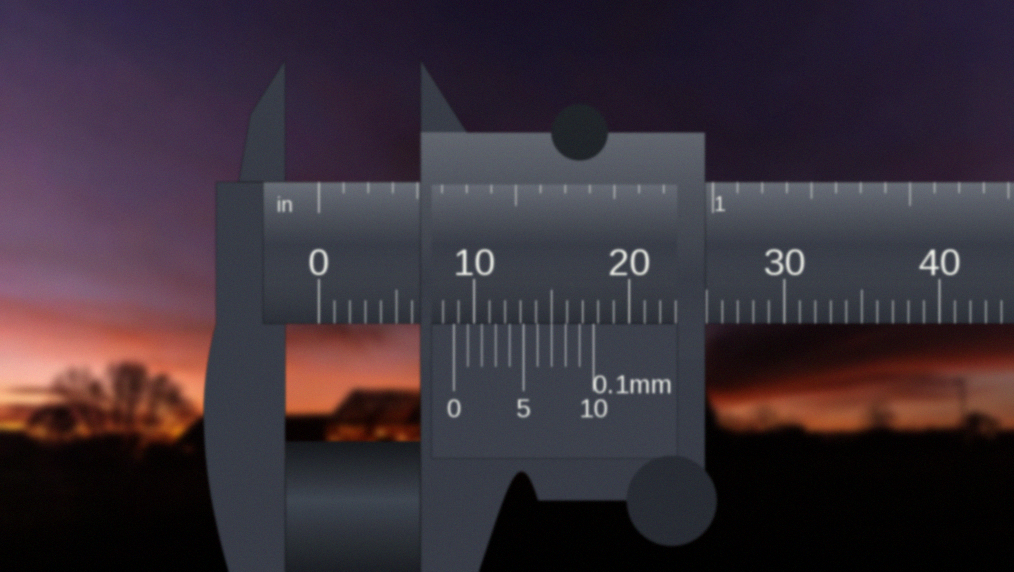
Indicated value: 8.7 mm
